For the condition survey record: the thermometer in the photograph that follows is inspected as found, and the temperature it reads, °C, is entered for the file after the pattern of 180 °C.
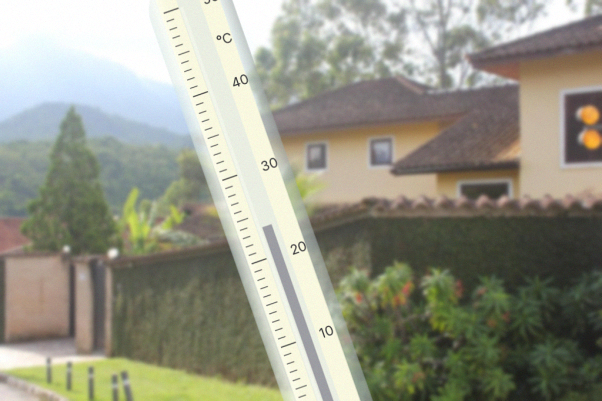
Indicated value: 23.5 °C
